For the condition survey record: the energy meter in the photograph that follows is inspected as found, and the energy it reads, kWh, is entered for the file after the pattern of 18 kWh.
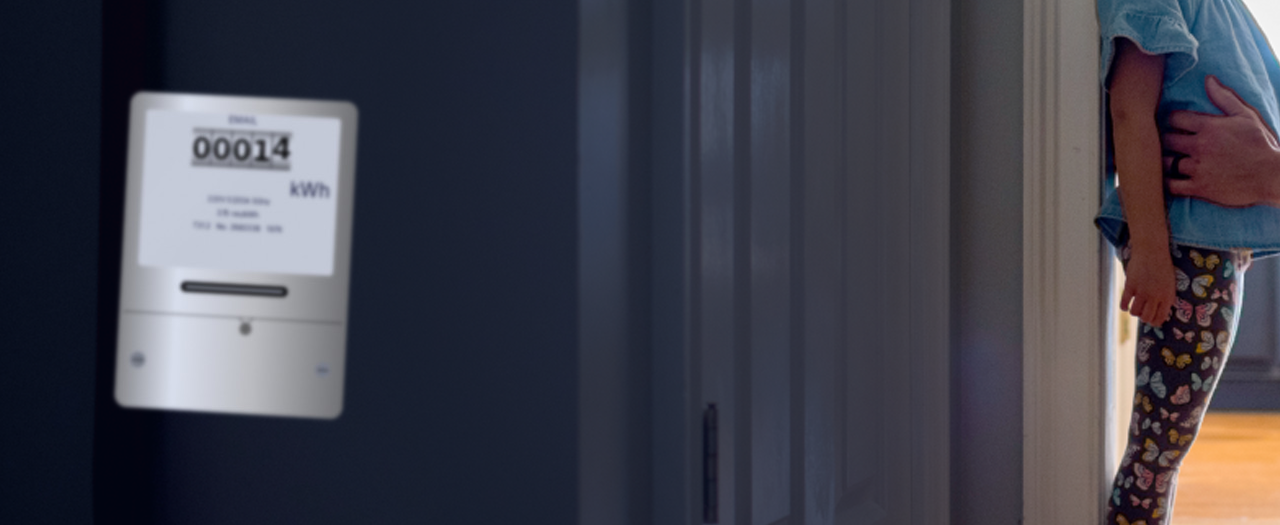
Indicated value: 14 kWh
